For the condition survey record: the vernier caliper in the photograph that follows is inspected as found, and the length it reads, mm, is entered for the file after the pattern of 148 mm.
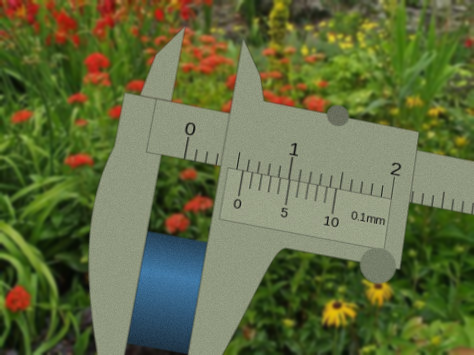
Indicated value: 5.6 mm
